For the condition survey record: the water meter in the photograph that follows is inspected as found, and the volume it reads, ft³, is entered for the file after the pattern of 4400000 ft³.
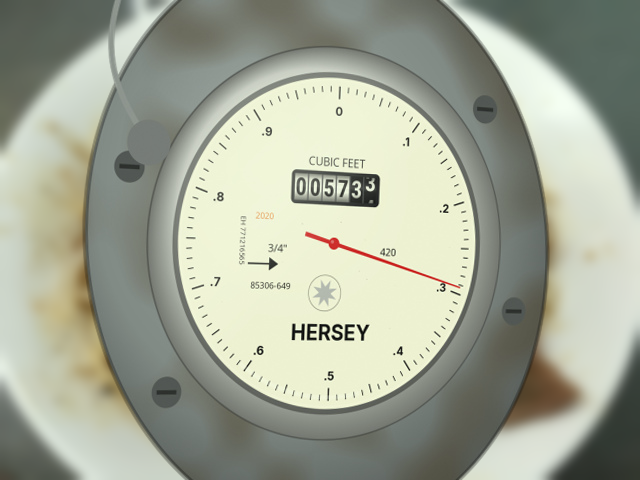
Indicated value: 5733.29 ft³
